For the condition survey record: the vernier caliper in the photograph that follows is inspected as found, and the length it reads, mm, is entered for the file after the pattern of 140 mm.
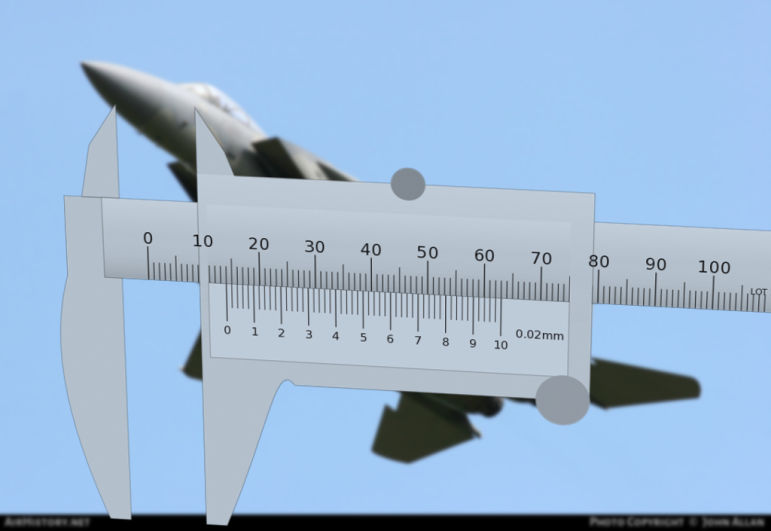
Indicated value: 14.0 mm
